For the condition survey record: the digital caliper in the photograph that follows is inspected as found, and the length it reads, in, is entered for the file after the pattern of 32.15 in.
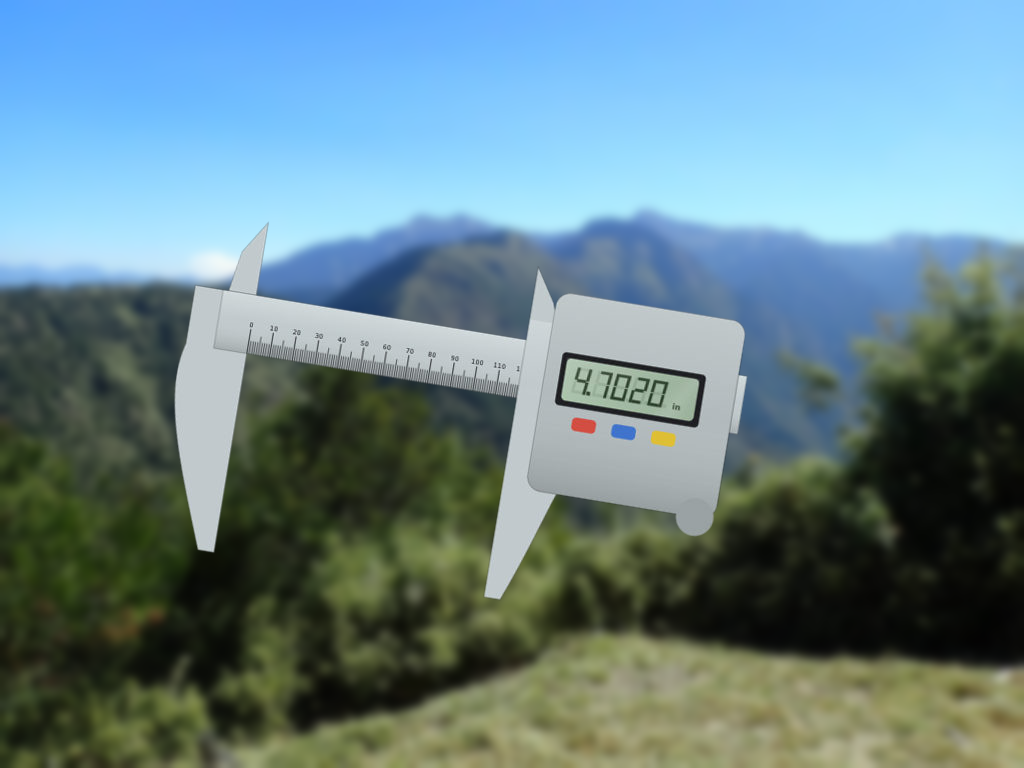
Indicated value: 4.7020 in
